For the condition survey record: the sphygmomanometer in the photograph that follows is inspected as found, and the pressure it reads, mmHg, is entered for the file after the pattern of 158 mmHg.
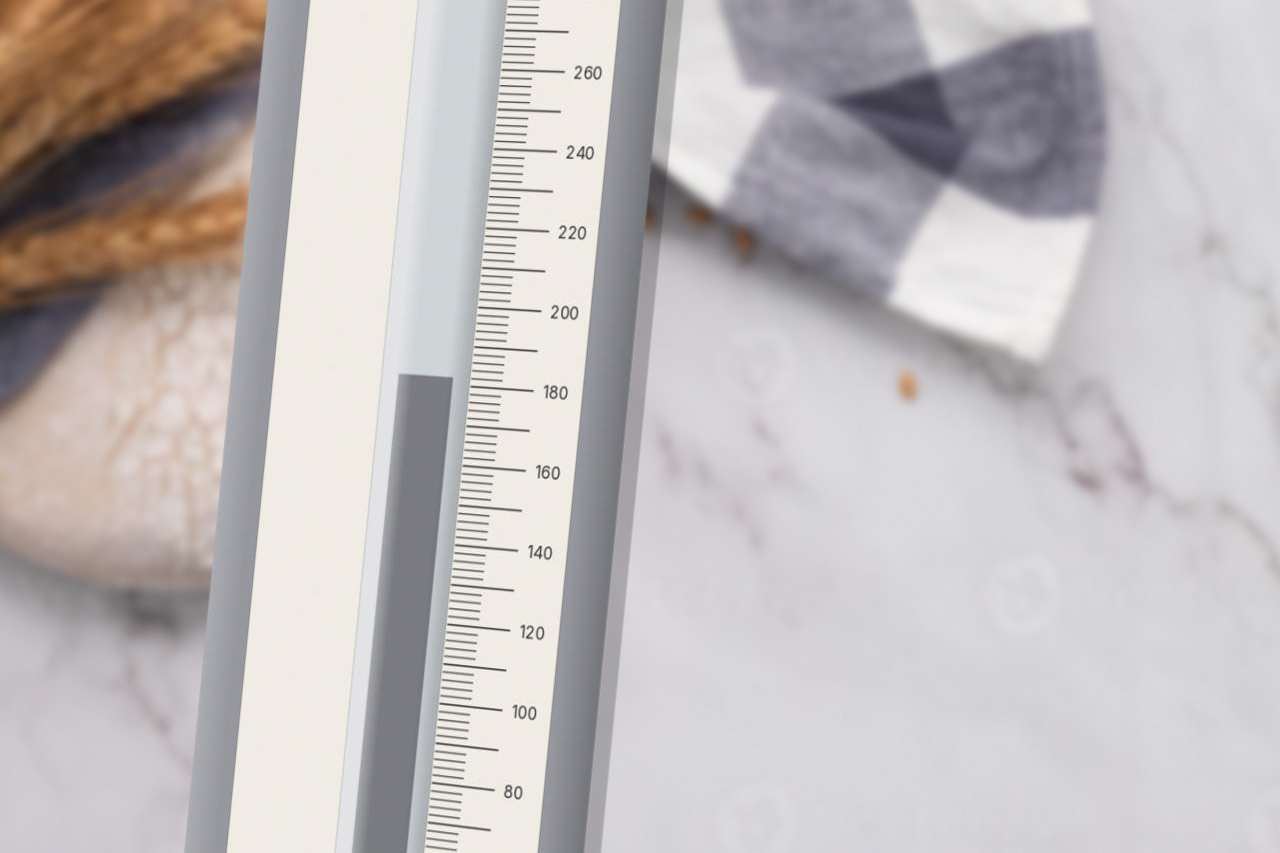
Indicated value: 182 mmHg
